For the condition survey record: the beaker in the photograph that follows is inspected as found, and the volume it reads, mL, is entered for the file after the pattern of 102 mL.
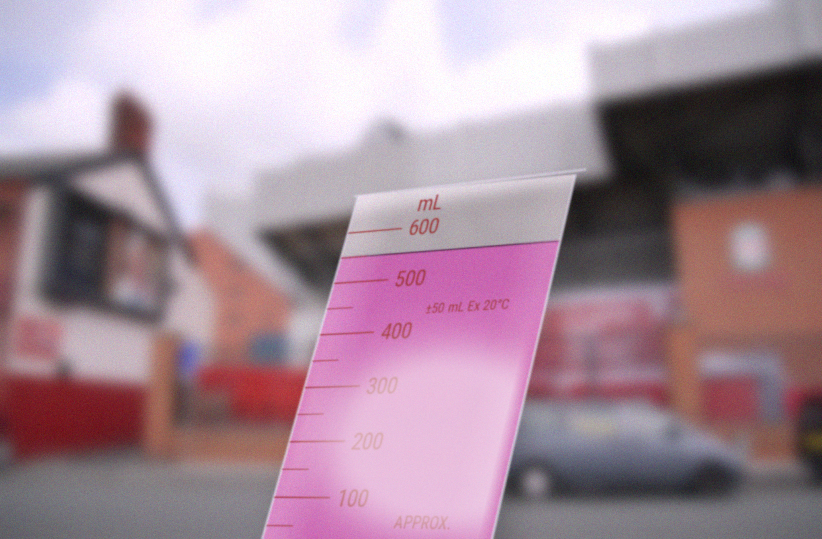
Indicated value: 550 mL
